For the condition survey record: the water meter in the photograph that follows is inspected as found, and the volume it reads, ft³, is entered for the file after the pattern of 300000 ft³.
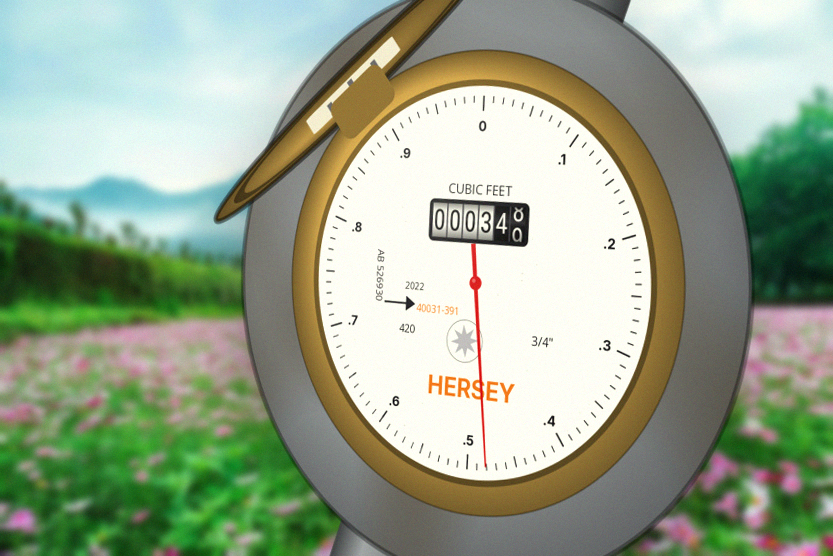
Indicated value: 348.48 ft³
